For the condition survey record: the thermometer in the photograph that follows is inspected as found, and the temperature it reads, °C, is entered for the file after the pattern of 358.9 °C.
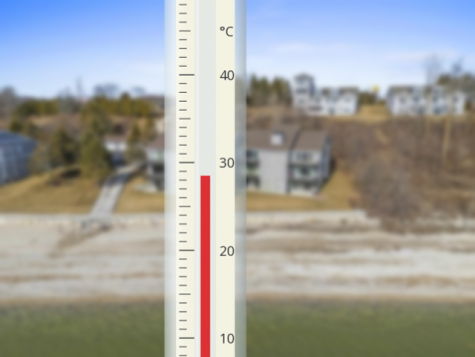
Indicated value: 28.5 °C
